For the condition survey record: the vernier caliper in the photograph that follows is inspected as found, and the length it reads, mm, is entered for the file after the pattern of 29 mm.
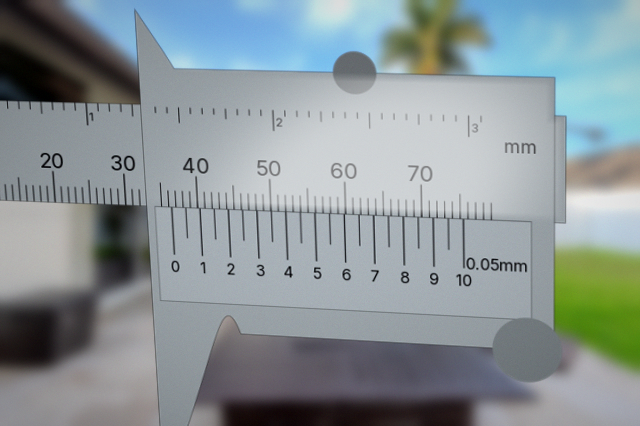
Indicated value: 36.4 mm
